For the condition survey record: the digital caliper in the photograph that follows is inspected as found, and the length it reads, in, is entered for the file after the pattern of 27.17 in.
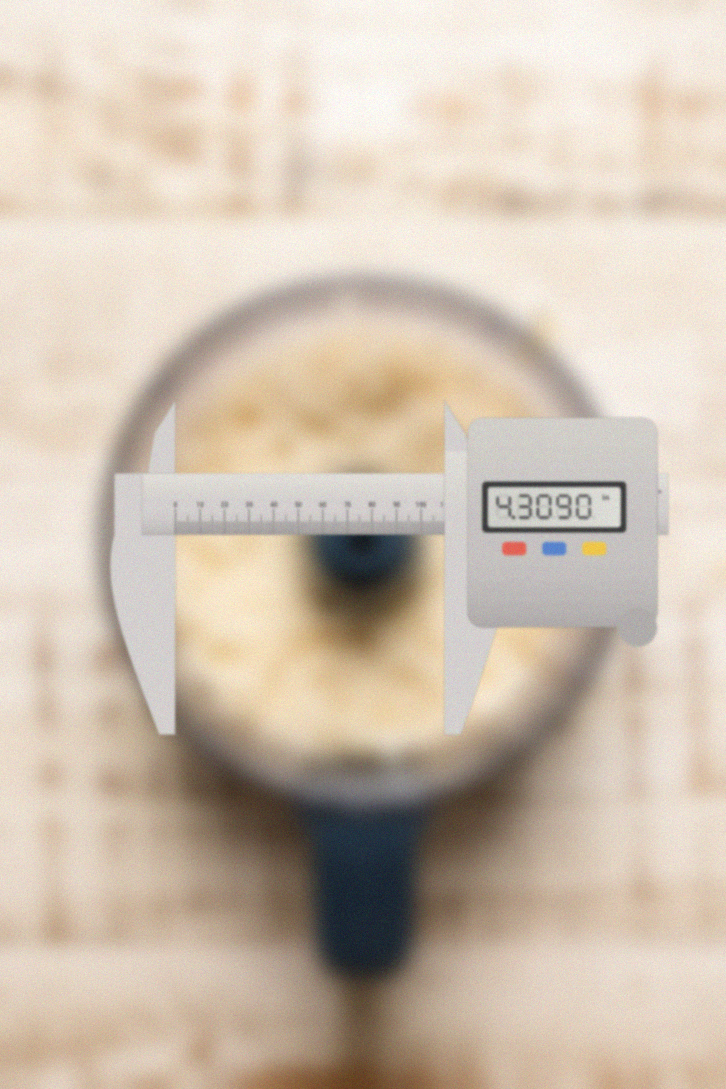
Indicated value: 4.3090 in
